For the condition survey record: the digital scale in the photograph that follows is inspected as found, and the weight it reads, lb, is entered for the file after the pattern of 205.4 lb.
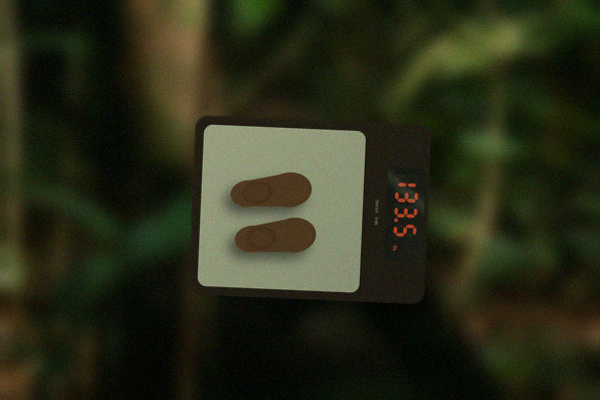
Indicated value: 133.5 lb
